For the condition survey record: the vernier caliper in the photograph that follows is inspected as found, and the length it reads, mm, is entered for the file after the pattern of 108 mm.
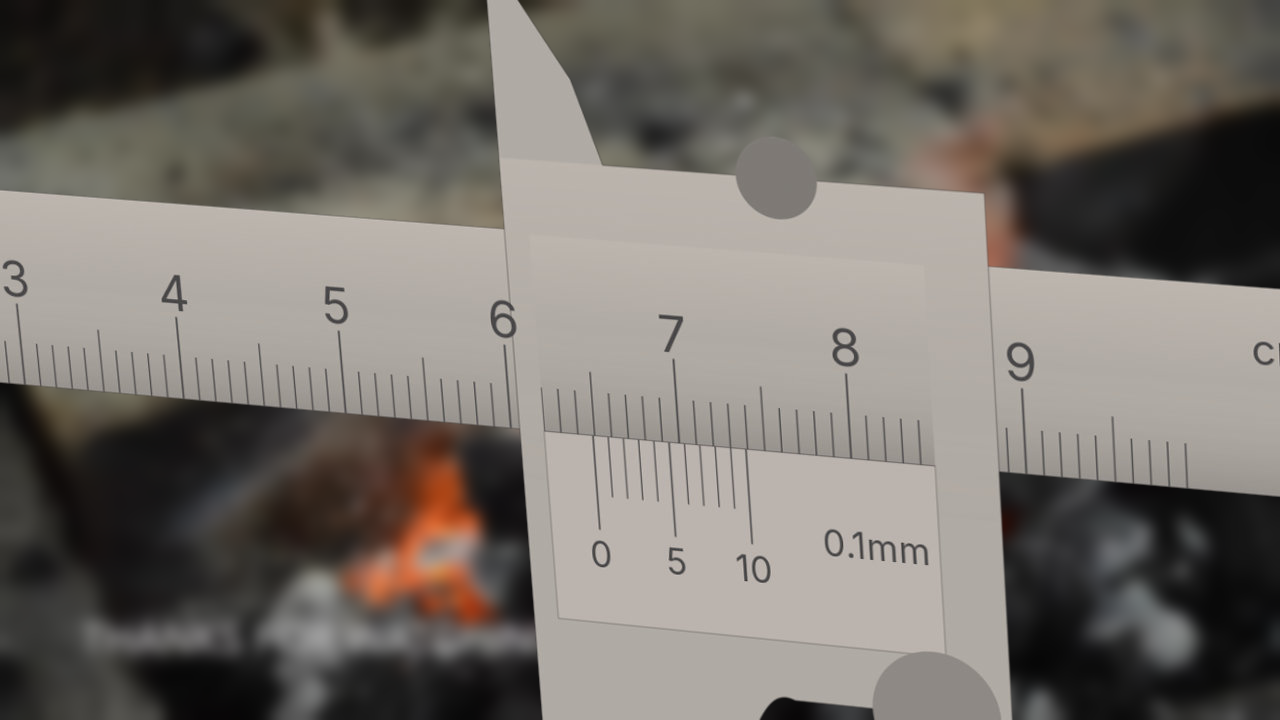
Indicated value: 64.9 mm
